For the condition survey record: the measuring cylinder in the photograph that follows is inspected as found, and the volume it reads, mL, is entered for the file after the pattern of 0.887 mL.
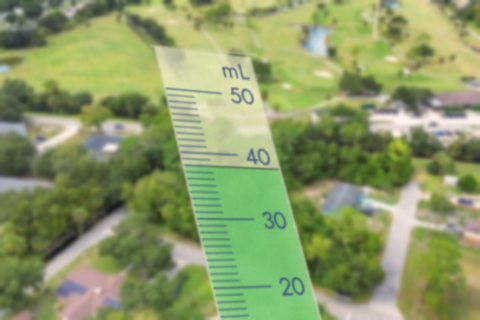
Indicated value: 38 mL
